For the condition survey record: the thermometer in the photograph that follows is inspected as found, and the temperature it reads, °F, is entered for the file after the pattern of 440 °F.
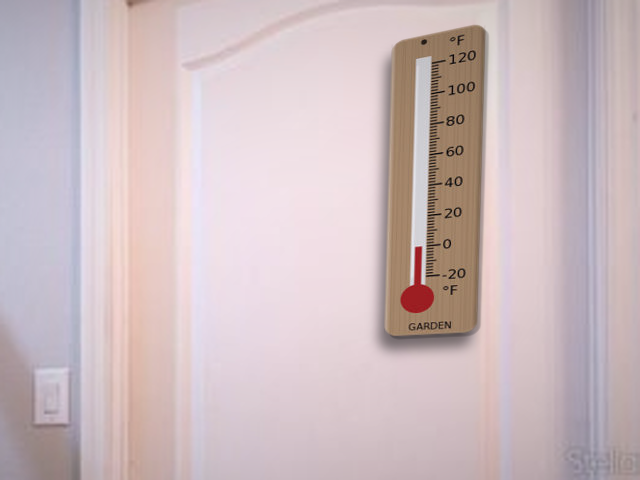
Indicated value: 0 °F
